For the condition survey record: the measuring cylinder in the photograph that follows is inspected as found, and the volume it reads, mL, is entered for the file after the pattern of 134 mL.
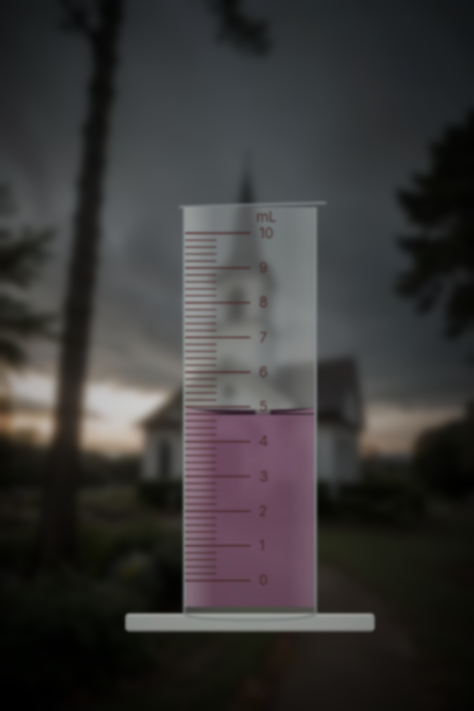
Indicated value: 4.8 mL
